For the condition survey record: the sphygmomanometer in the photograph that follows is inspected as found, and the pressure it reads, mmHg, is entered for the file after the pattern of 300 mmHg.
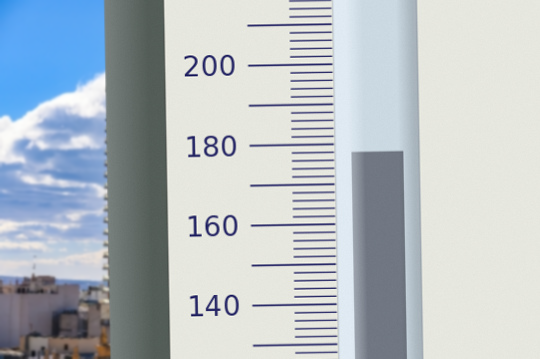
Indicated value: 178 mmHg
